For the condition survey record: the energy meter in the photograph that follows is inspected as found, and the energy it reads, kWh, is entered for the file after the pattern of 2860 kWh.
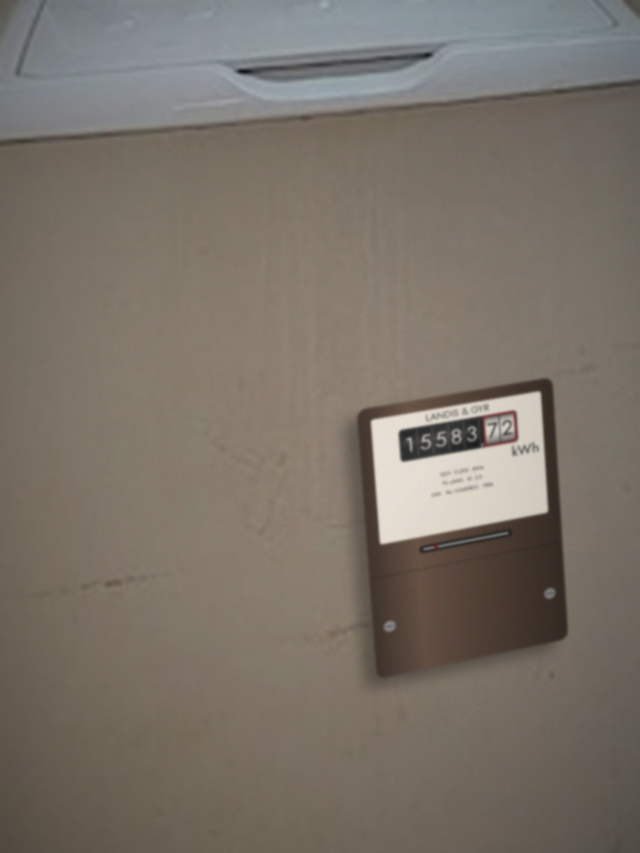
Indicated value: 15583.72 kWh
